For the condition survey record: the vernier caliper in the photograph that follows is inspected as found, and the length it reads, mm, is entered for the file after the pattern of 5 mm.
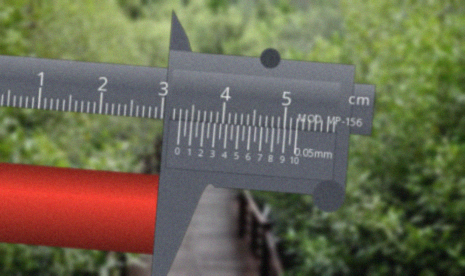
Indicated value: 33.0 mm
